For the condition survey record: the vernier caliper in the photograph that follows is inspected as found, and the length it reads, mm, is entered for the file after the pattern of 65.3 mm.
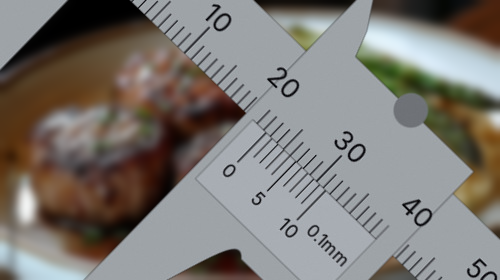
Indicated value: 22.4 mm
